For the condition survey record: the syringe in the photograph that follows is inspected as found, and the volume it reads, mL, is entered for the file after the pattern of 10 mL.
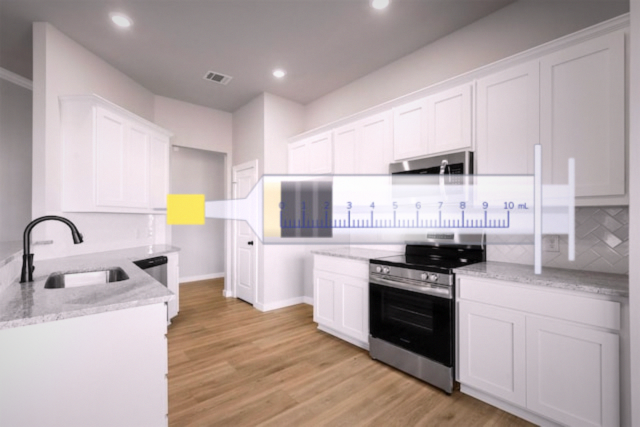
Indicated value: 0 mL
